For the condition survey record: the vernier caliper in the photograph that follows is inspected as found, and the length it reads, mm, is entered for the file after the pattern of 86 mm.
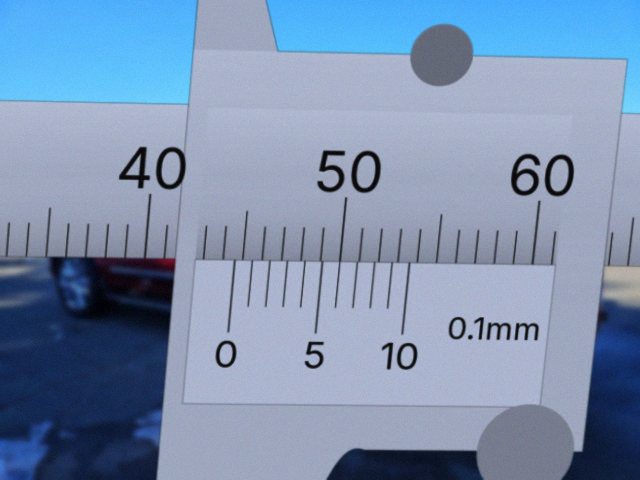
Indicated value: 44.6 mm
